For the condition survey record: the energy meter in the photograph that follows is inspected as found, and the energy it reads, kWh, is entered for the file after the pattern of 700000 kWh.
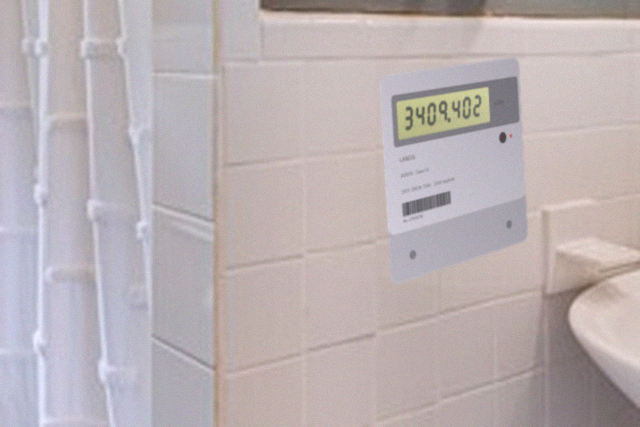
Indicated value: 3409.402 kWh
